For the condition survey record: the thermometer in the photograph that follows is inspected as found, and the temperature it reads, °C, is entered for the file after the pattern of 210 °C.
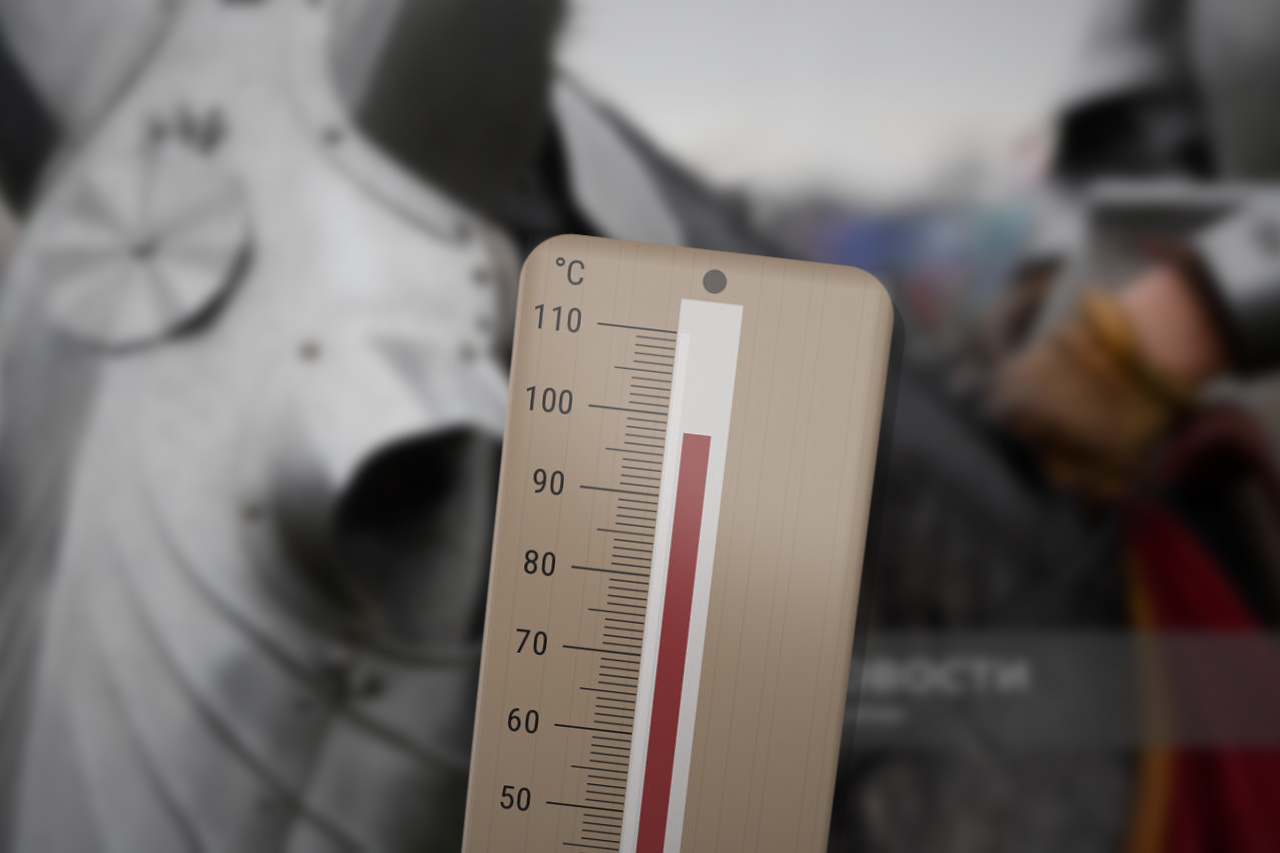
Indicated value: 98 °C
